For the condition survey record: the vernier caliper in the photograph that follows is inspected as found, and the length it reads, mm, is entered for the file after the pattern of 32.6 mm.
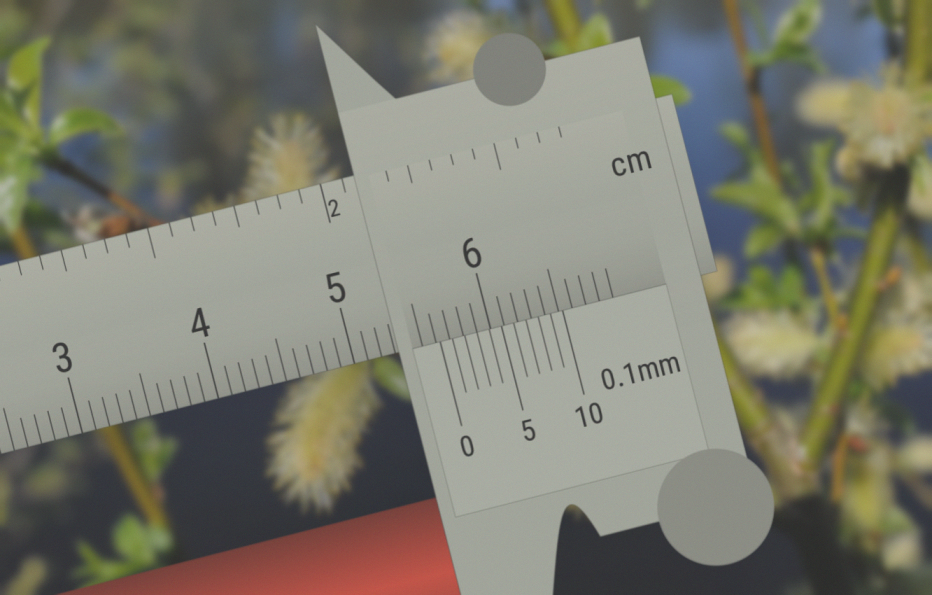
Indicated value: 56.3 mm
